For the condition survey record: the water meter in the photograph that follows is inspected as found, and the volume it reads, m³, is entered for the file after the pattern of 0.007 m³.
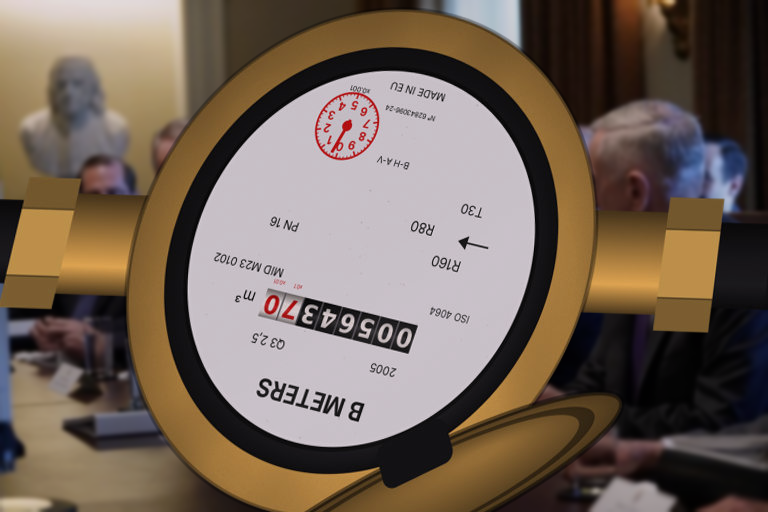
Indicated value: 5643.700 m³
